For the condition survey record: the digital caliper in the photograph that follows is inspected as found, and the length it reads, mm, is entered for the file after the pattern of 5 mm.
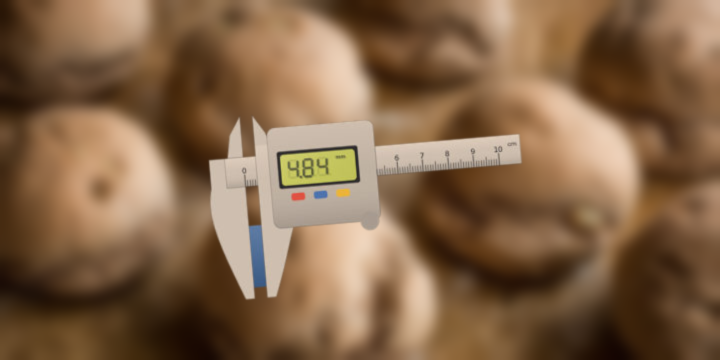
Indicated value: 4.84 mm
